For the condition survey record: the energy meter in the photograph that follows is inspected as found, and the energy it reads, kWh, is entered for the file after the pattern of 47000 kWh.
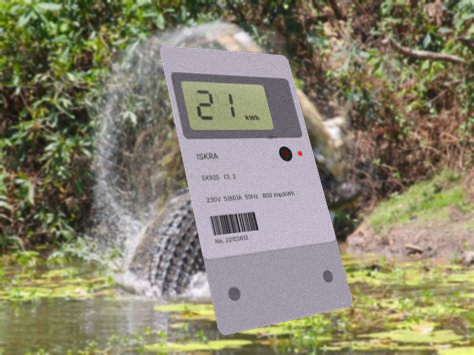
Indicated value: 21 kWh
